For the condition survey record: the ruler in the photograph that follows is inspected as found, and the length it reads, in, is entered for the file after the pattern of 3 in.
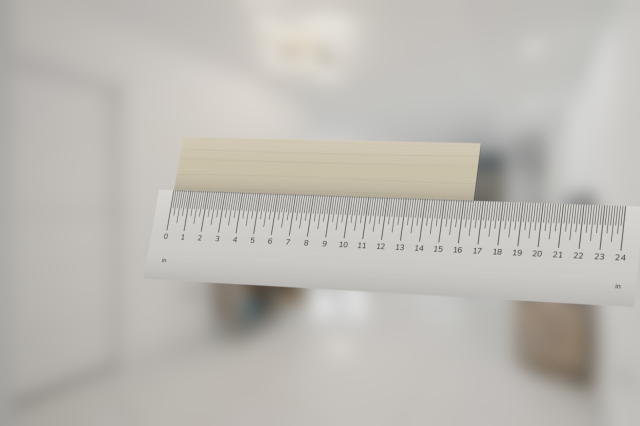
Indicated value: 16.5 in
